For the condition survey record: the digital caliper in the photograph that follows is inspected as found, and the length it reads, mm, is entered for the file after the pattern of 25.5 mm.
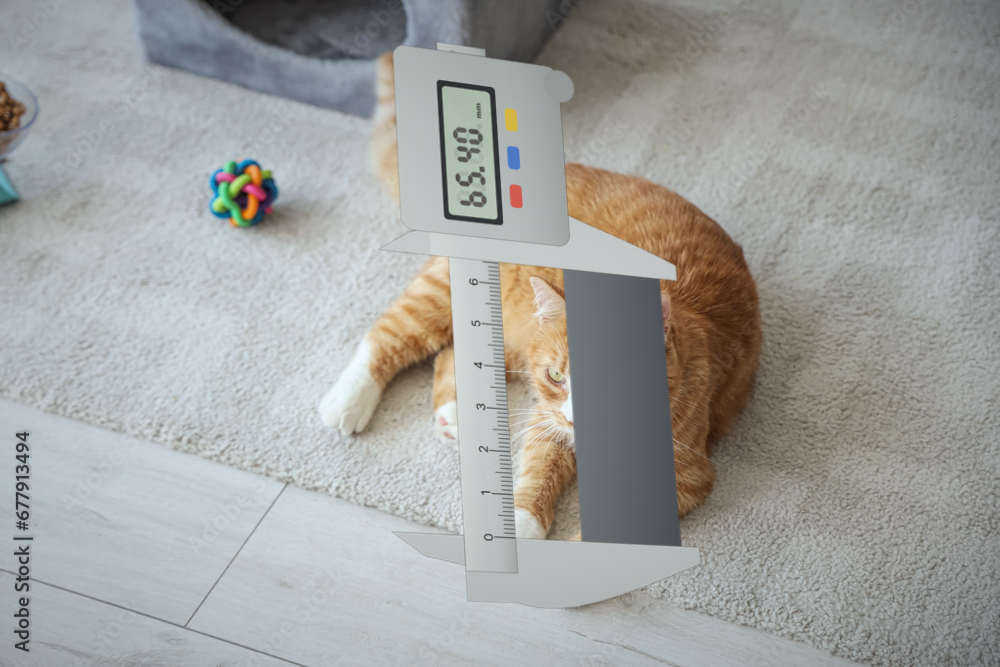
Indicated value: 65.40 mm
